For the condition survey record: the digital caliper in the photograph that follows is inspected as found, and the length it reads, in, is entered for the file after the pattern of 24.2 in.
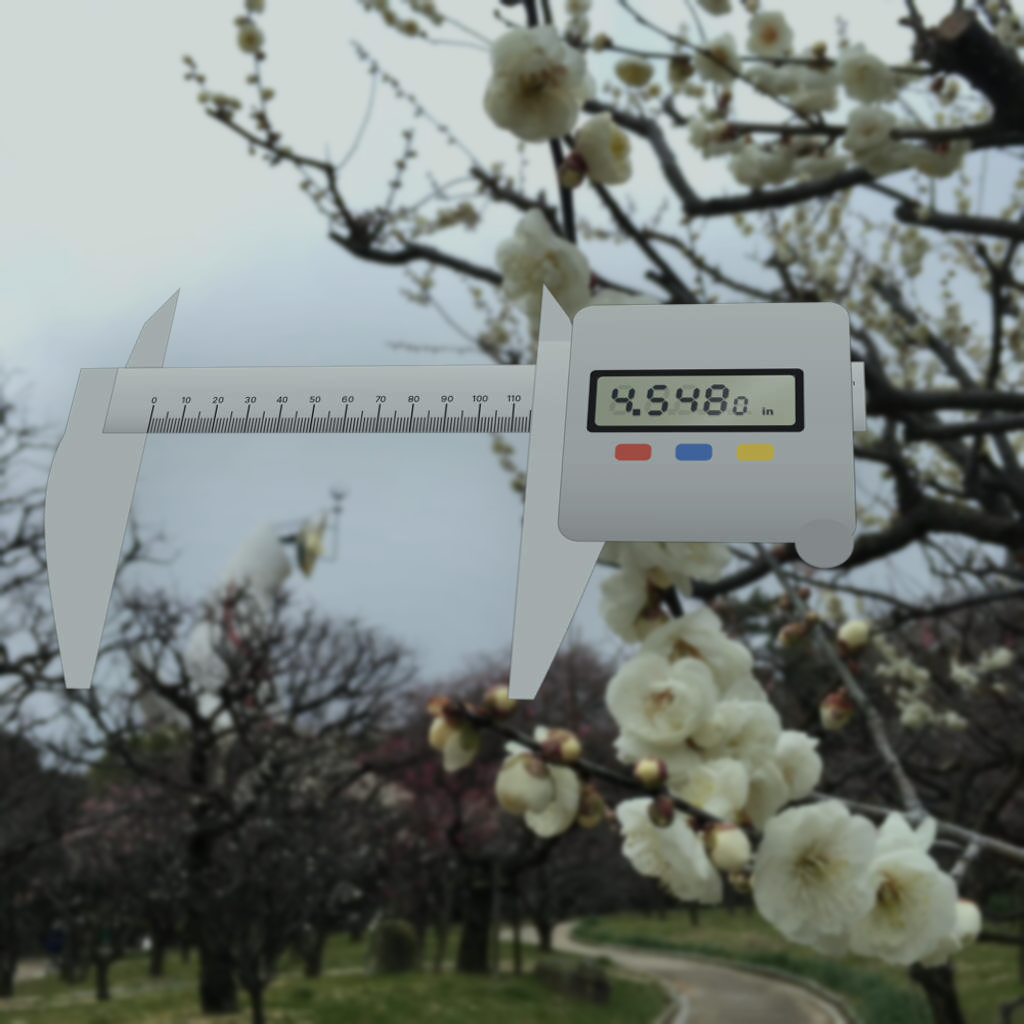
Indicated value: 4.5480 in
